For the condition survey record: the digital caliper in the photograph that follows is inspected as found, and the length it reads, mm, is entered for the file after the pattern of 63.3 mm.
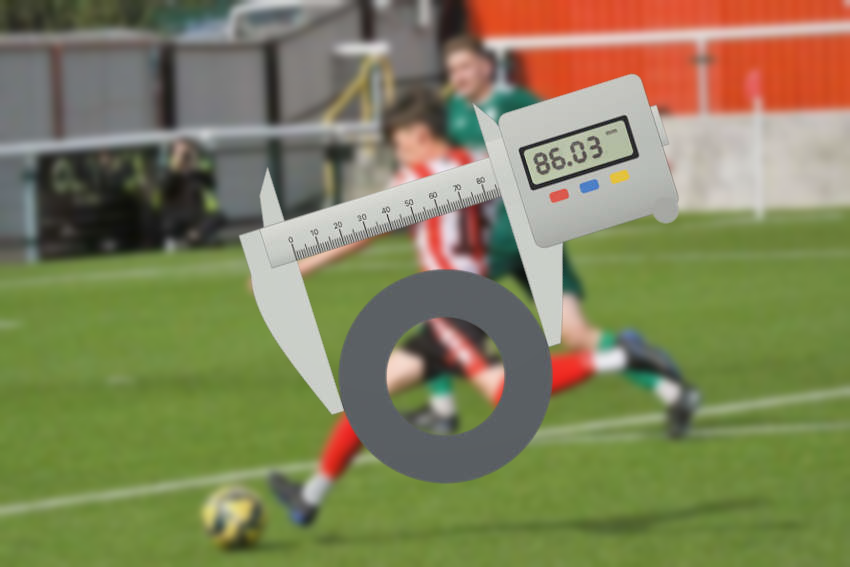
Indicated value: 86.03 mm
